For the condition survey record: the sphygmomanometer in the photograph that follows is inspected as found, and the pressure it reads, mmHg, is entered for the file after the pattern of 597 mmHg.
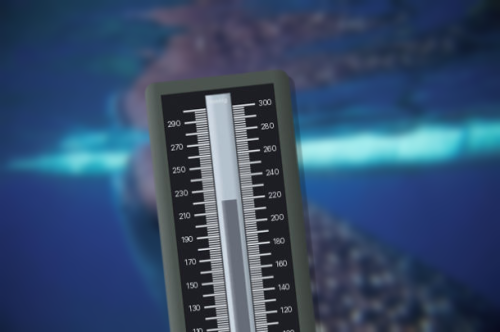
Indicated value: 220 mmHg
